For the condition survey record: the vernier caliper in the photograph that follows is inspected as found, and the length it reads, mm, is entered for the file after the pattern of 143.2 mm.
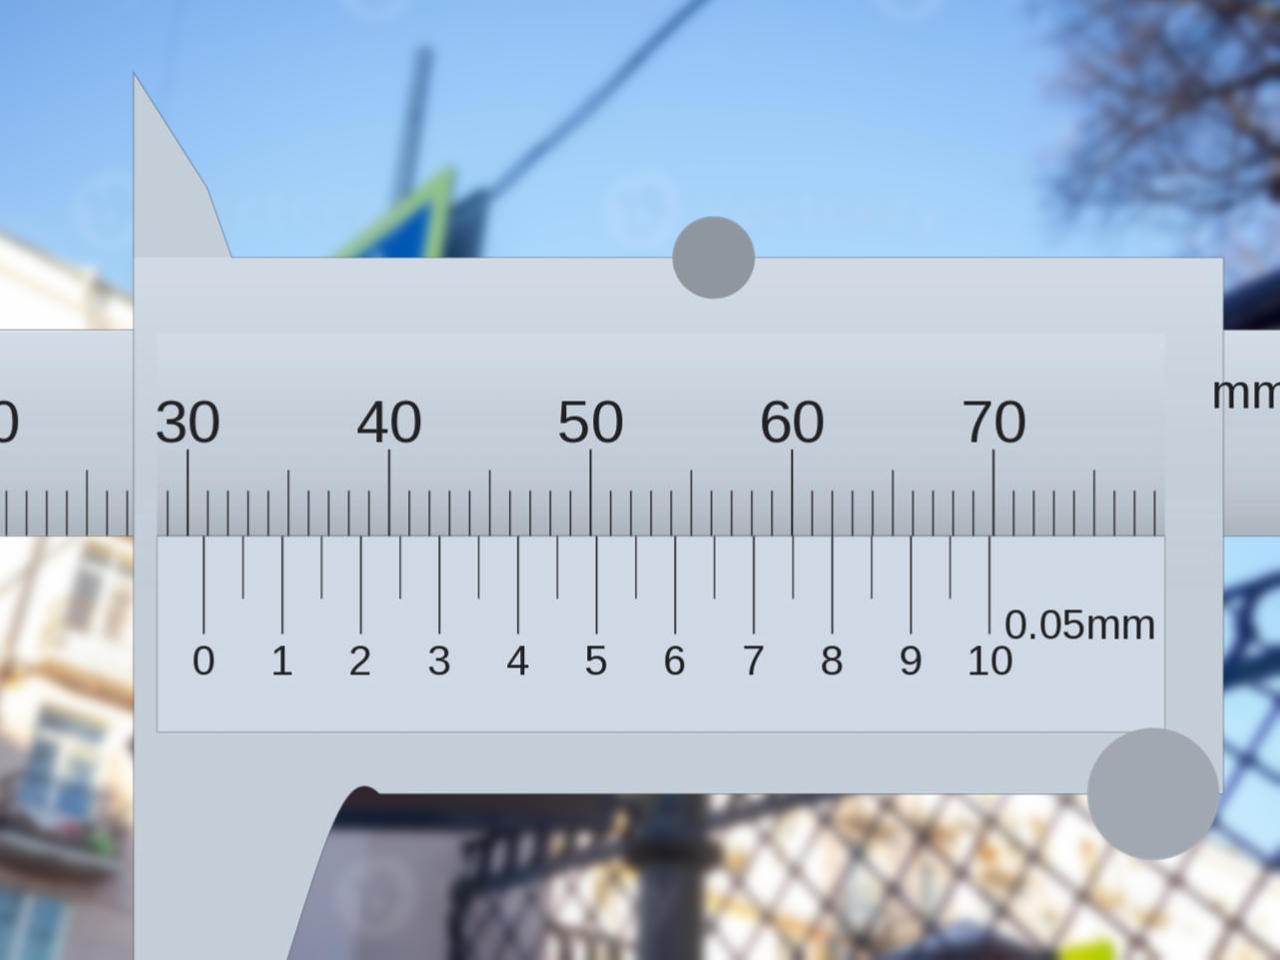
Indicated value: 30.8 mm
